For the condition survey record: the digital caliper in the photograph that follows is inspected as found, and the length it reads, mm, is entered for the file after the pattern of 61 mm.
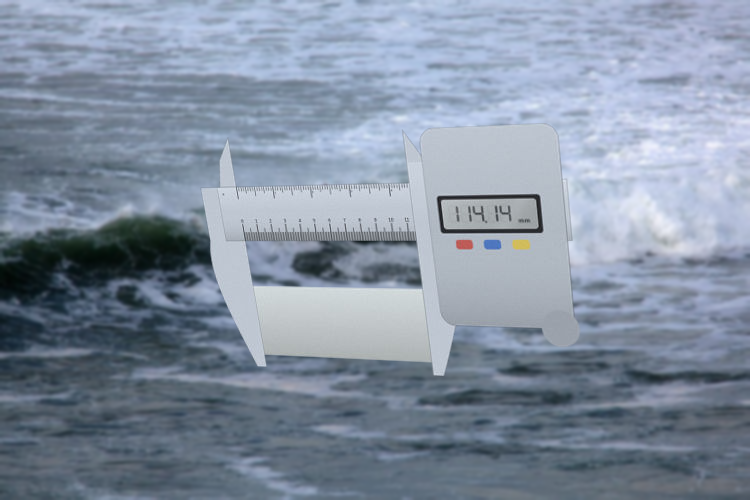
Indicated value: 114.14 mm
